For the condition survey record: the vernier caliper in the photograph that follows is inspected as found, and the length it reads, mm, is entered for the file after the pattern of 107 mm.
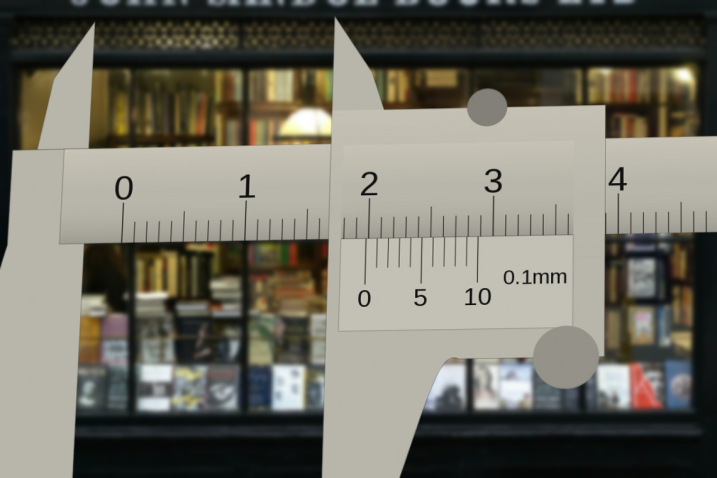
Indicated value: 19.8 mm
